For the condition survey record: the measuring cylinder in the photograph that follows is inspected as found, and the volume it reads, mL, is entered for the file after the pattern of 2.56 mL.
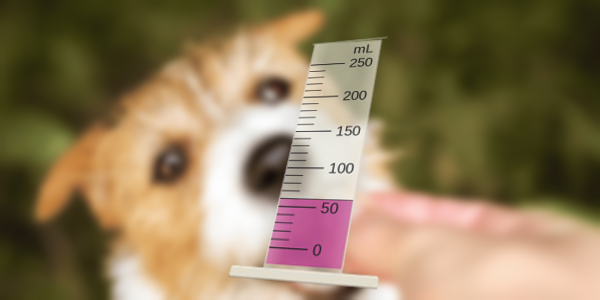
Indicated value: 60 mL
